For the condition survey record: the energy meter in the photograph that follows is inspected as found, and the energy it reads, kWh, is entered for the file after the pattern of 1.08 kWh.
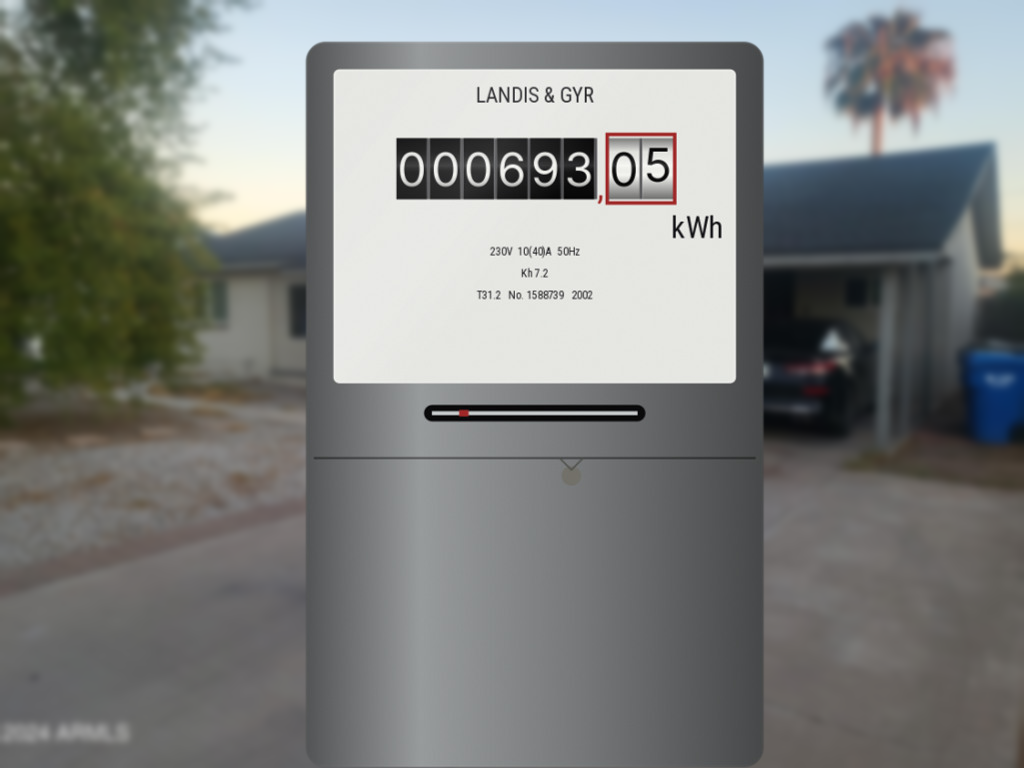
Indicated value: 693.05 kWh
